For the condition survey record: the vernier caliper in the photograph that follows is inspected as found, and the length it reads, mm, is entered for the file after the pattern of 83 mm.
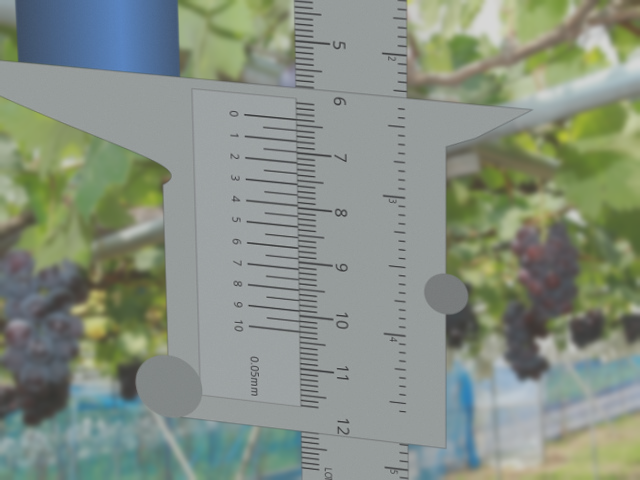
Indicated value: 64.0 mm
